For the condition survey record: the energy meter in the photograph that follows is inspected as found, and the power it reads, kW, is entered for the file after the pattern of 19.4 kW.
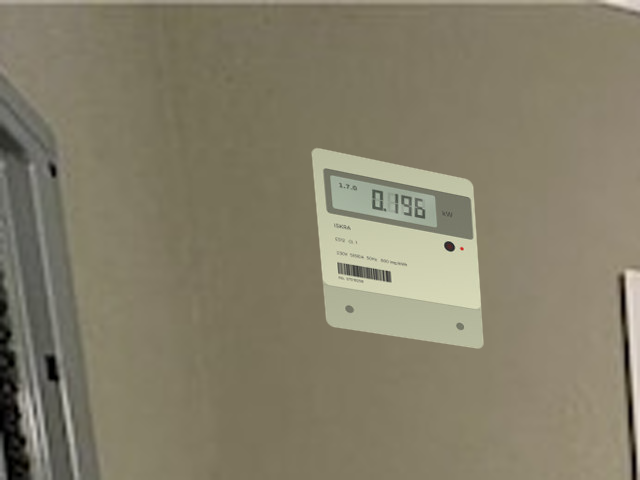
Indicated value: 0.196 kW
